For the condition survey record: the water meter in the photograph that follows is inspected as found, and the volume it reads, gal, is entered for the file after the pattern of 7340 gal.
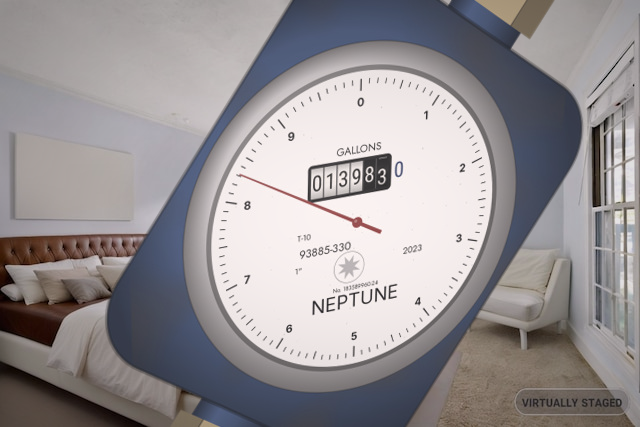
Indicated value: 139828.3 gal
